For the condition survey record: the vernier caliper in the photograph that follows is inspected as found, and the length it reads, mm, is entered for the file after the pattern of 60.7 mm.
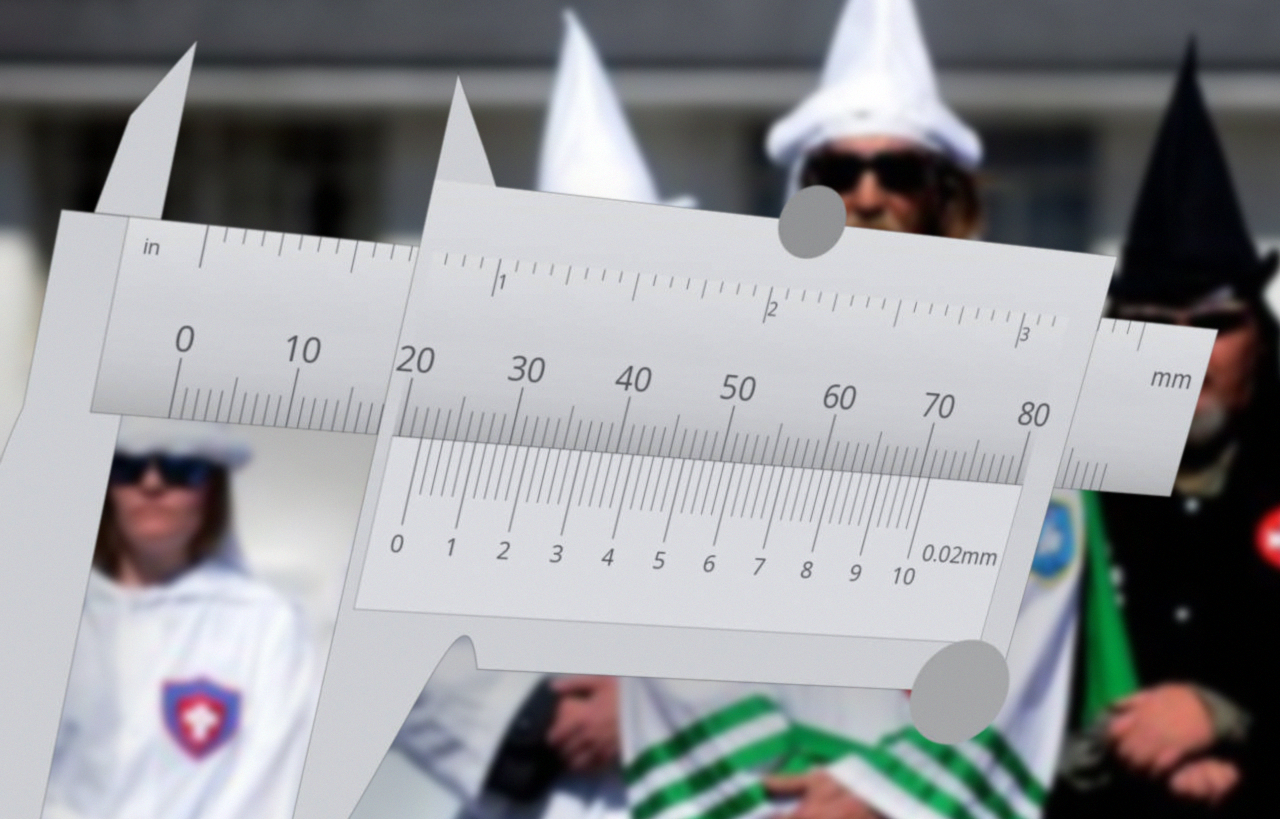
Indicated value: 22.0 mm
